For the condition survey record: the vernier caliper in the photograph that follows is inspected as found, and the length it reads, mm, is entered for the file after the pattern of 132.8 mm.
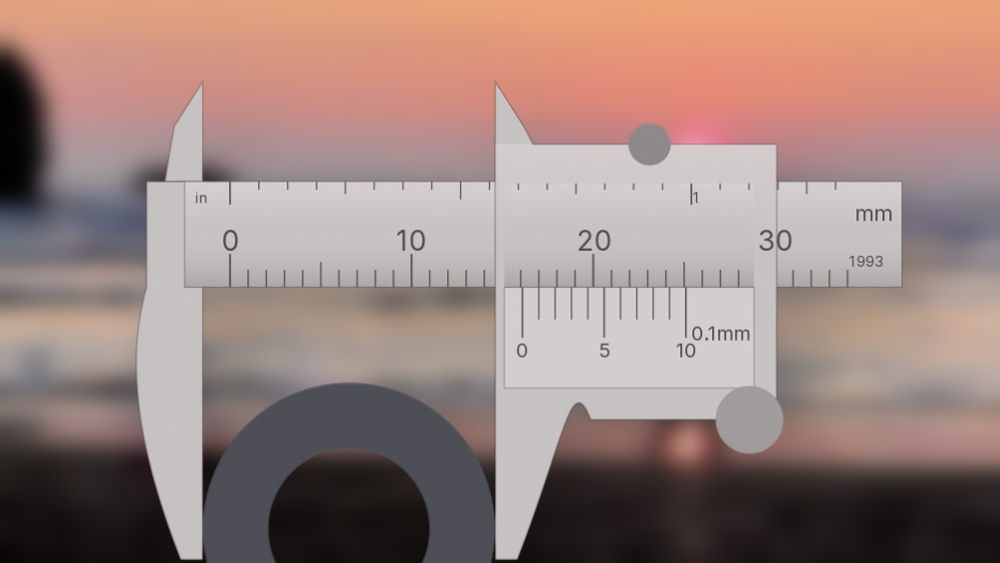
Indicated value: 16.1 mm
